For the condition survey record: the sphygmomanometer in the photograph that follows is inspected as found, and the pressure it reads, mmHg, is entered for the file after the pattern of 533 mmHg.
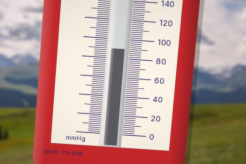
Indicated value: 90 mmHg
